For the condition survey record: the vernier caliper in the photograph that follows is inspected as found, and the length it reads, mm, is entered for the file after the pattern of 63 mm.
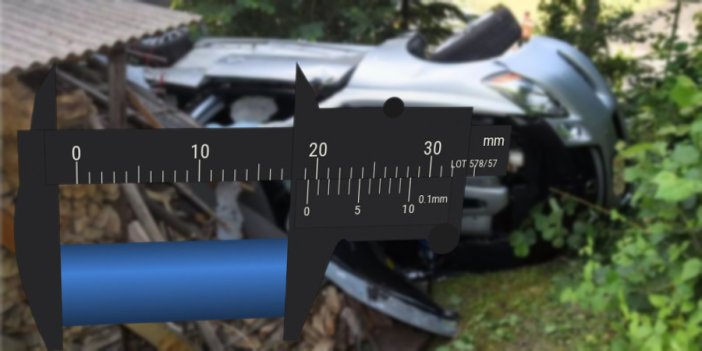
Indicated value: 19.3 mm
